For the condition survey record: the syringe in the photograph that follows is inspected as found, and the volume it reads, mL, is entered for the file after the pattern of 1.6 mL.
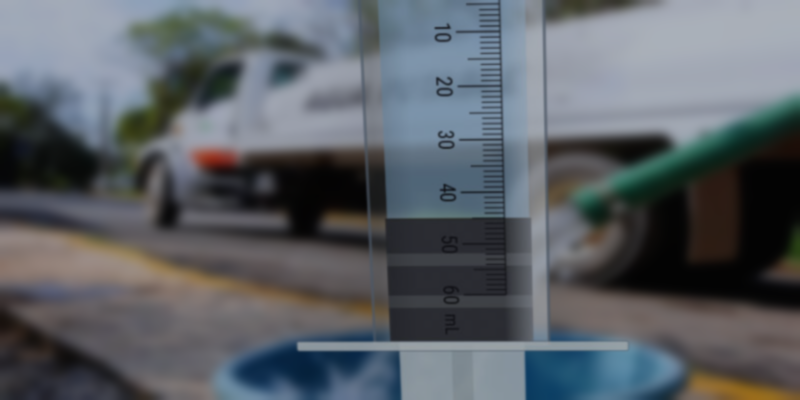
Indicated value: 45 mL
